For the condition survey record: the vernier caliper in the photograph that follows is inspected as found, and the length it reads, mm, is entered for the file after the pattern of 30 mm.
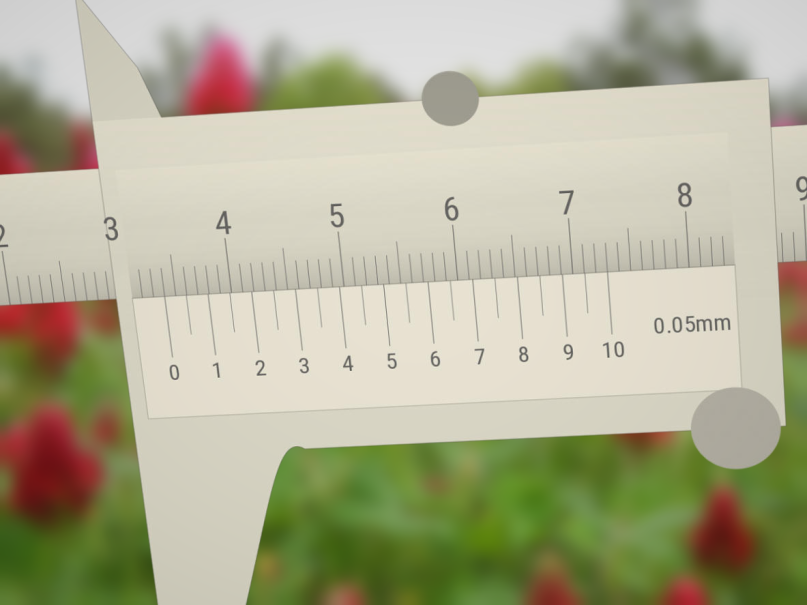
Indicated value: 34.0 mm
